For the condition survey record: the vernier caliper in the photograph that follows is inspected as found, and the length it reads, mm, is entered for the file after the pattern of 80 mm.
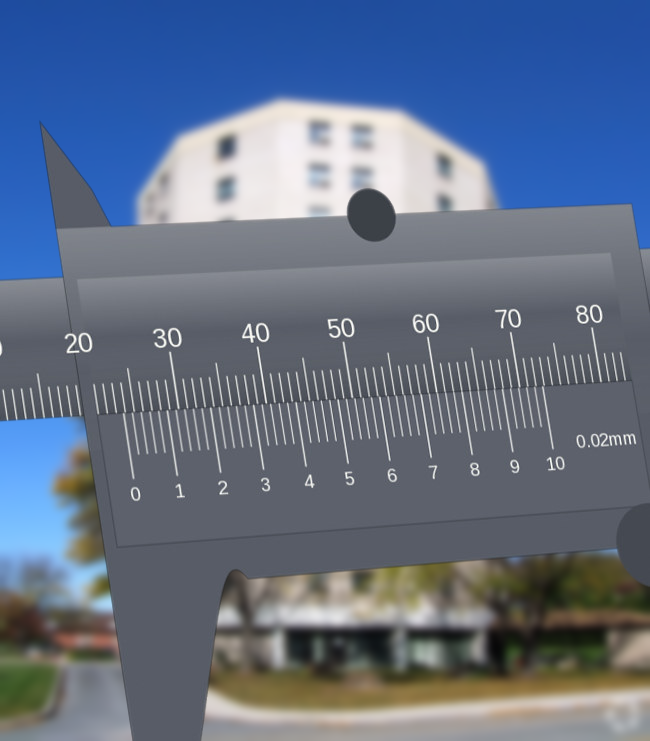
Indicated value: 23.8 mm
